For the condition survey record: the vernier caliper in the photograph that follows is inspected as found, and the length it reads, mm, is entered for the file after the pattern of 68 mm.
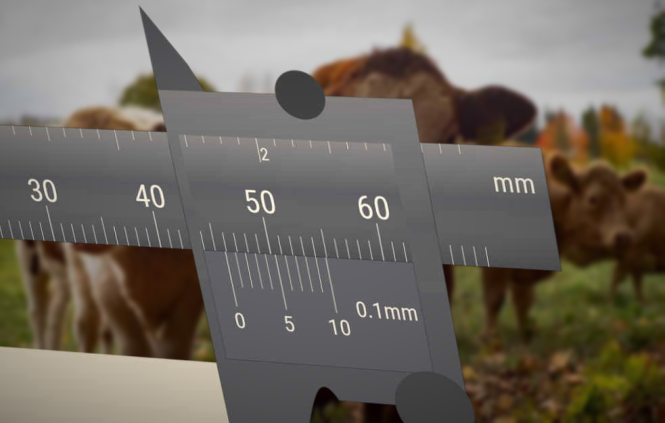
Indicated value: 45.9 mm
